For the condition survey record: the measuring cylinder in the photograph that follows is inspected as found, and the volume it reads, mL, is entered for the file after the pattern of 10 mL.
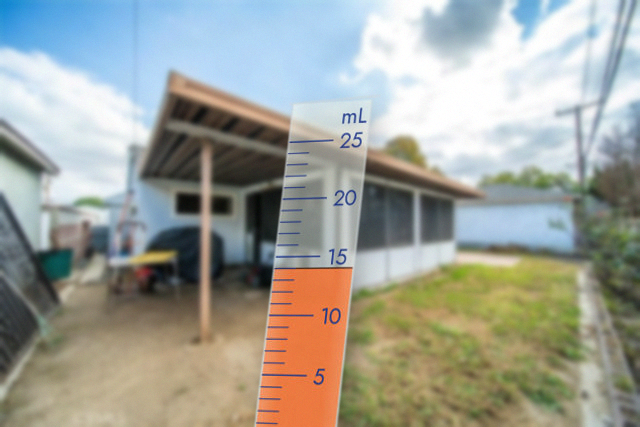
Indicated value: 14 mL
